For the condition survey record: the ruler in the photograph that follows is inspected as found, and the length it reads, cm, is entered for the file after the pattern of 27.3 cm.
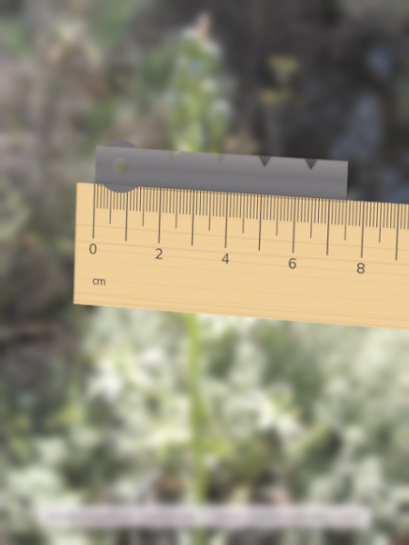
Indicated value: 7.5 cm
